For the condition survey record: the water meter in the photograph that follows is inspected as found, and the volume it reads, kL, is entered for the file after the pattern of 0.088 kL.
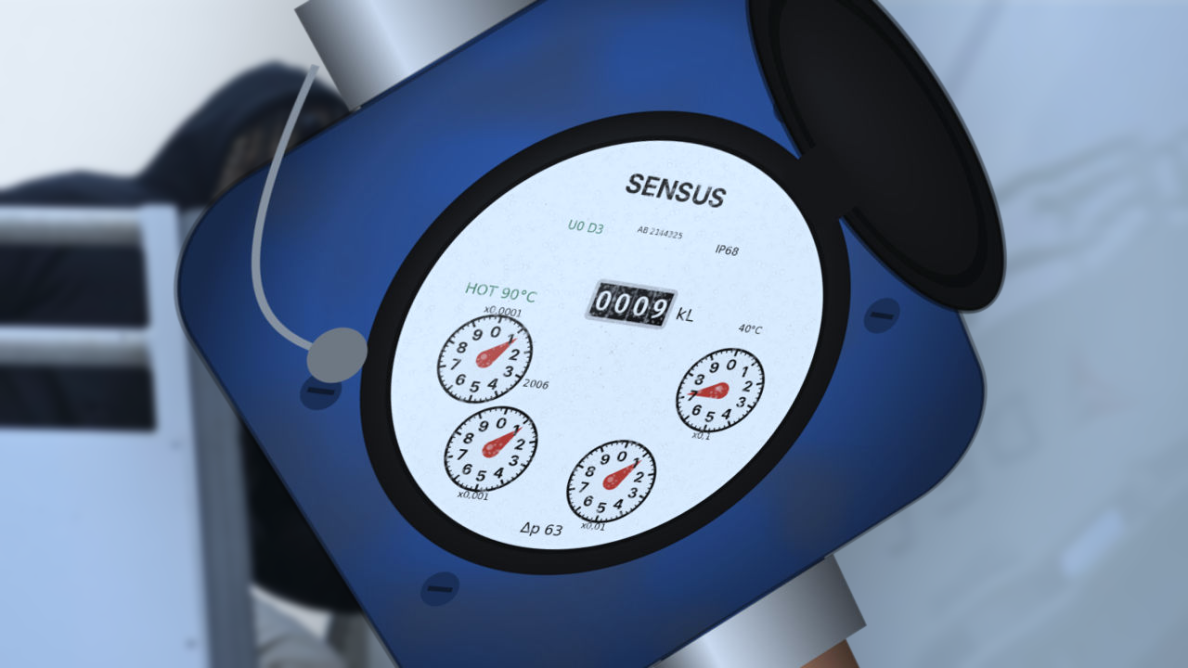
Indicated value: 9.7111 kL
